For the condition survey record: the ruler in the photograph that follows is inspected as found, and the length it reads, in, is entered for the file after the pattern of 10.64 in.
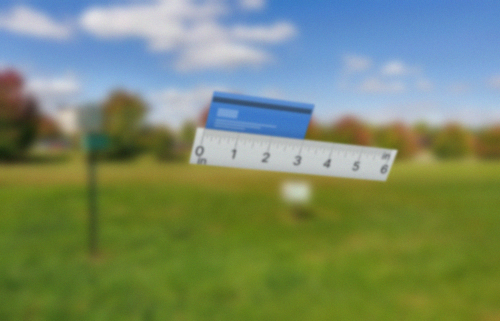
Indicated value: 3 in
